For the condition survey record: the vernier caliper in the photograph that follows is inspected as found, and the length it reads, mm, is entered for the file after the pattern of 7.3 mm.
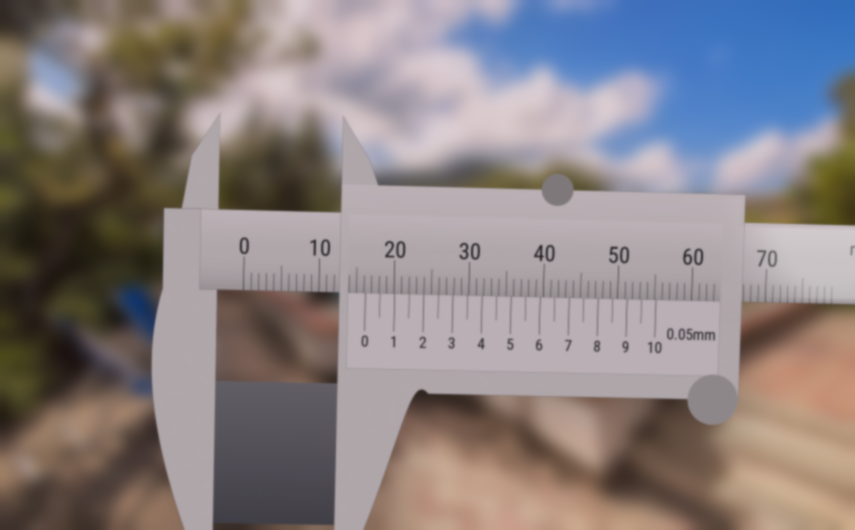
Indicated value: 16.2 mm
